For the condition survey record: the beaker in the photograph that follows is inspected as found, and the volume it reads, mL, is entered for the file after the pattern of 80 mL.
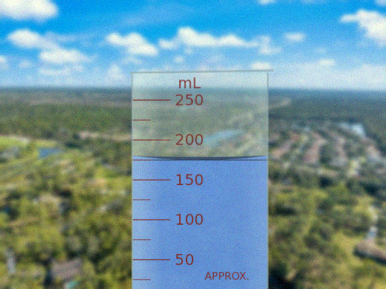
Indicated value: 175 mL
